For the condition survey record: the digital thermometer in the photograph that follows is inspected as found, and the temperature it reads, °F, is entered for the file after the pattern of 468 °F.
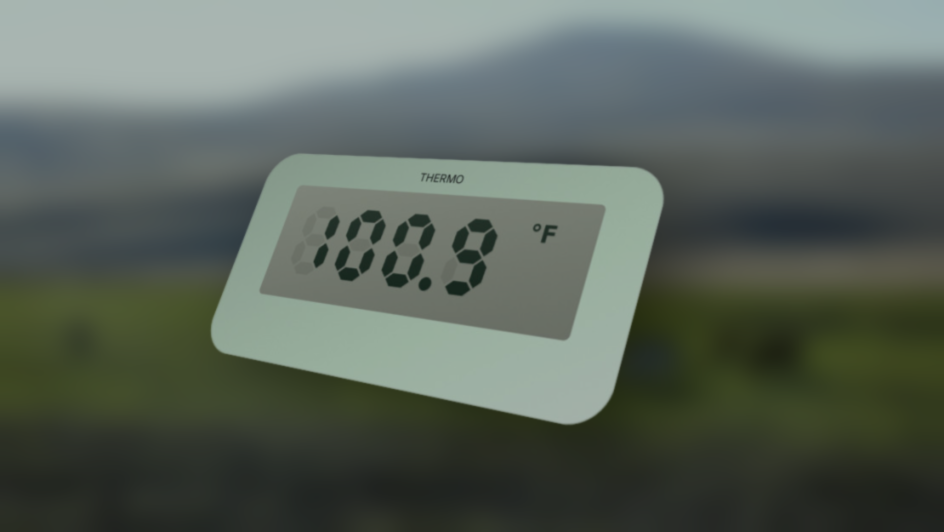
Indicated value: 100.9 °F
